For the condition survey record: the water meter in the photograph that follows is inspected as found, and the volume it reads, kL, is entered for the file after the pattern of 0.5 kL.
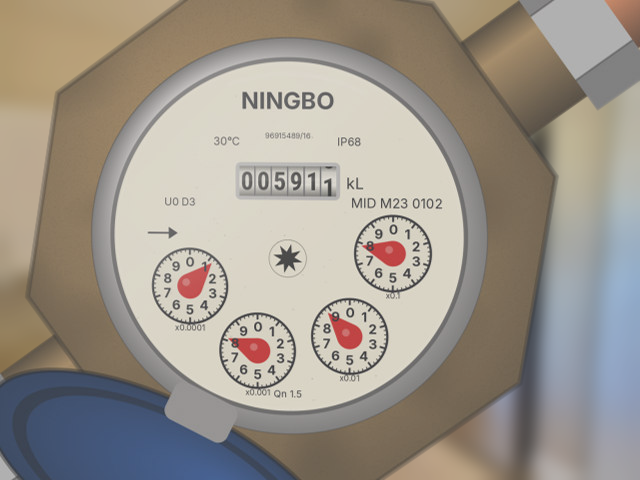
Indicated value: 5910.7881 kL
